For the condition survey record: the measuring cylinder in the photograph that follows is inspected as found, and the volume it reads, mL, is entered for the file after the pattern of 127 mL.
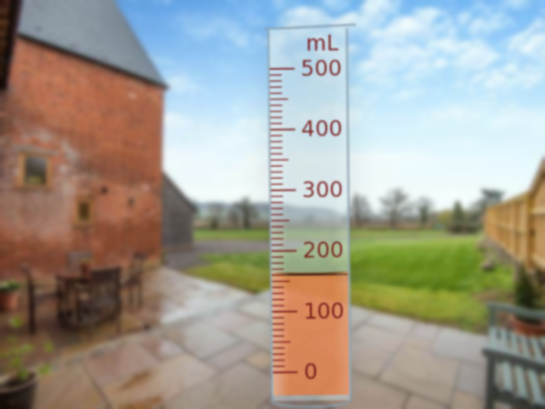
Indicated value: 160 mL
